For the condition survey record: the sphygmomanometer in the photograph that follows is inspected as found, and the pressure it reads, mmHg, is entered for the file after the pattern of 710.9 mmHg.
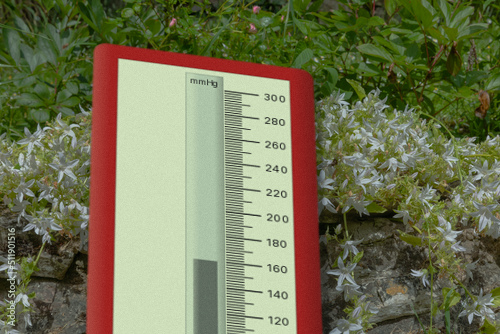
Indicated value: 160 mmHg
